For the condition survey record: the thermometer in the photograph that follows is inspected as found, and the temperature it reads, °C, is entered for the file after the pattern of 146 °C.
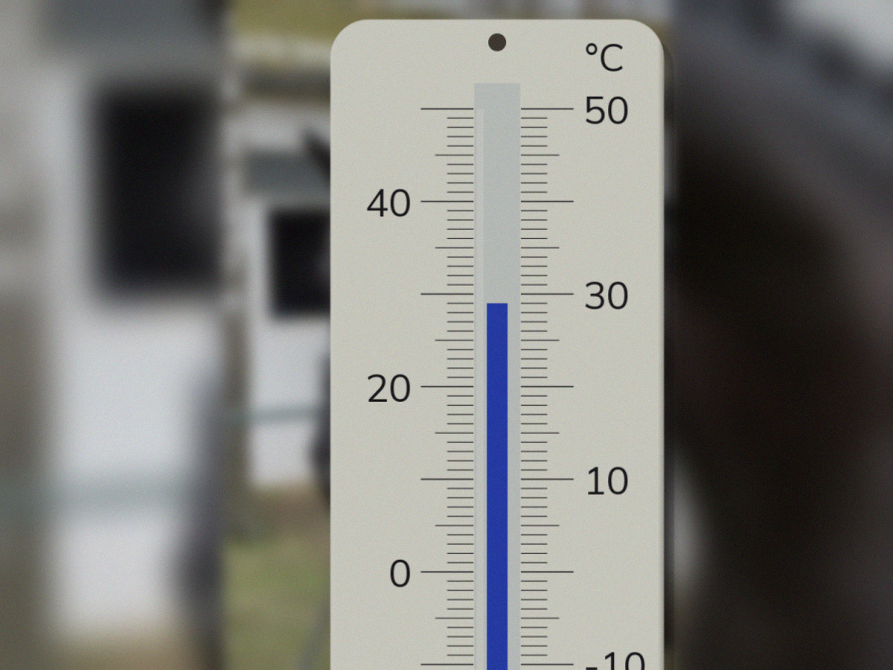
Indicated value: 29 °C
